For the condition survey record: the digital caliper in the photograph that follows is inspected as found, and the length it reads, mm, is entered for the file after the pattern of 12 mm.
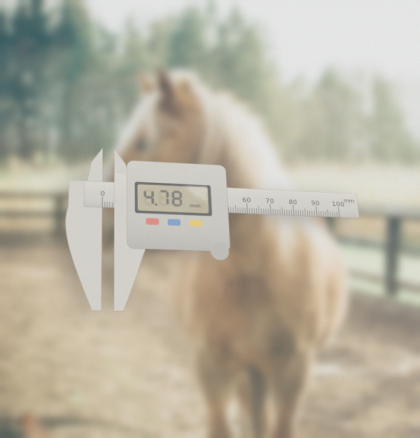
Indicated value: 4.78 mm
